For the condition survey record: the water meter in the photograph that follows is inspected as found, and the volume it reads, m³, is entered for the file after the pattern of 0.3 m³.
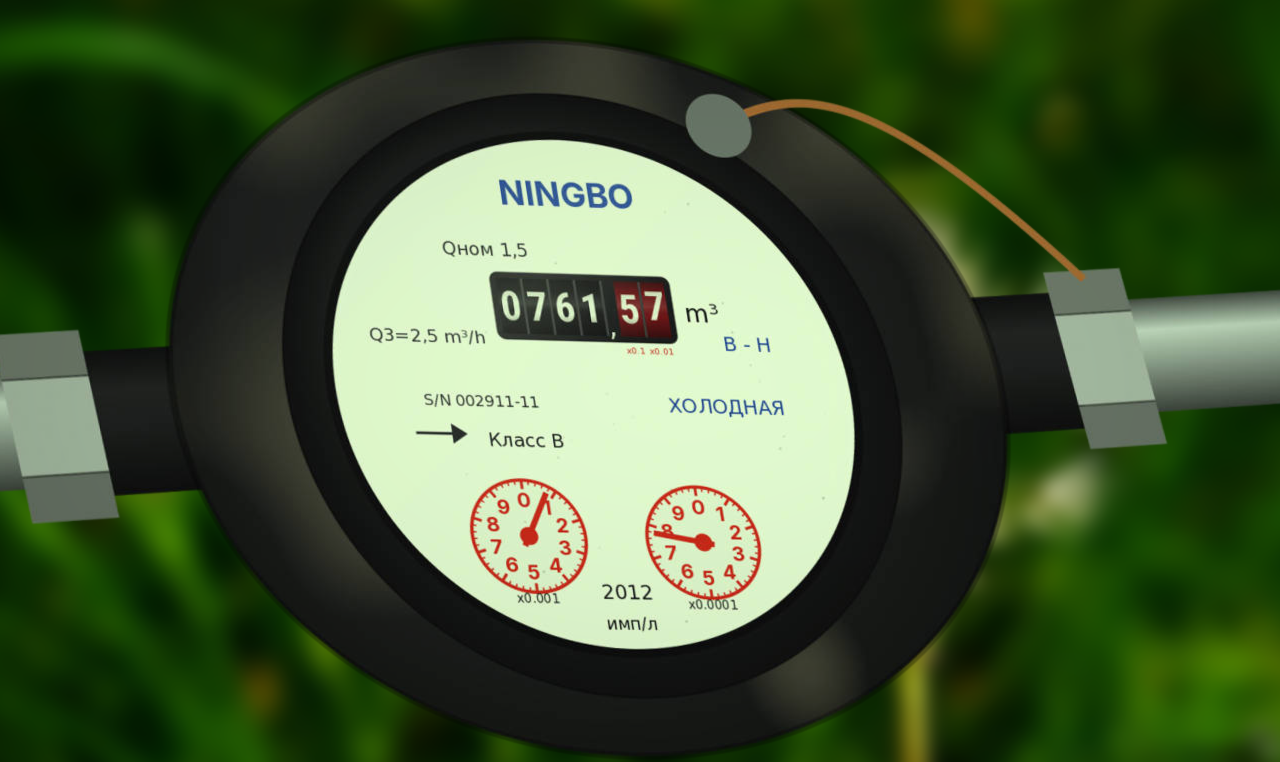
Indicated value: 761.5707 m³
